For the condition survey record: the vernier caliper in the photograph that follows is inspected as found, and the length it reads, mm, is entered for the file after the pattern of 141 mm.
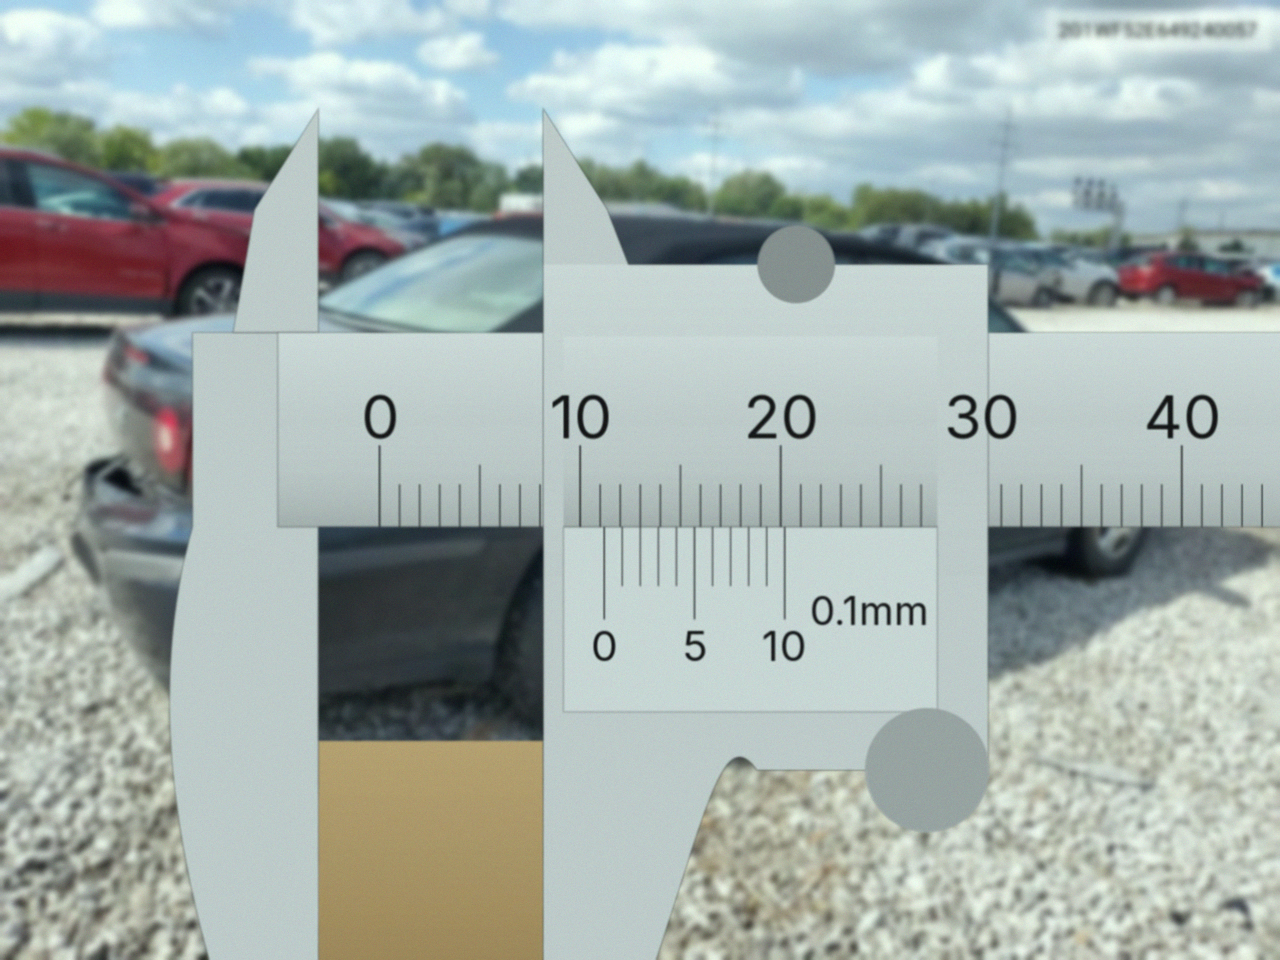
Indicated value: 11.2 mm
